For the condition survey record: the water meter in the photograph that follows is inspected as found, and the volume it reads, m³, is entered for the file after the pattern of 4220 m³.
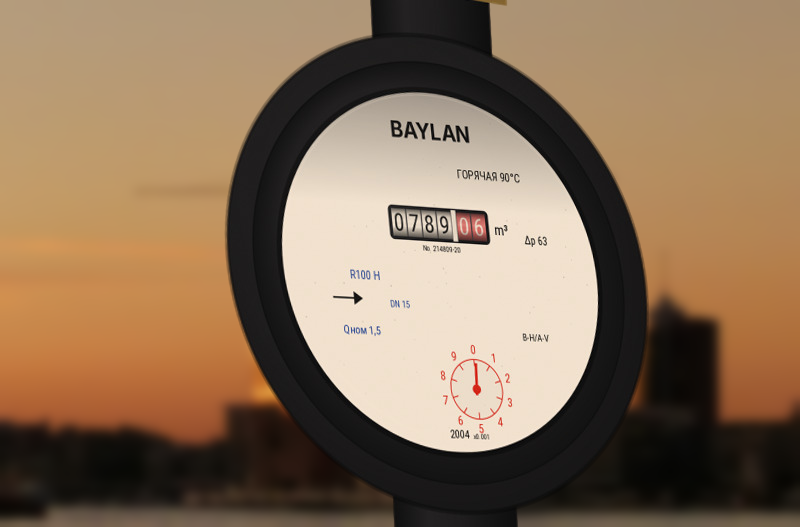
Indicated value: 789.060 m³
